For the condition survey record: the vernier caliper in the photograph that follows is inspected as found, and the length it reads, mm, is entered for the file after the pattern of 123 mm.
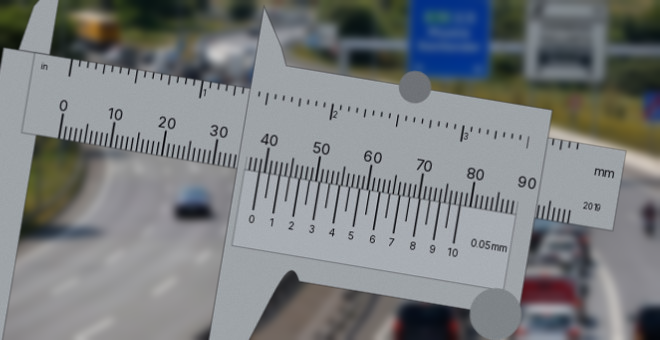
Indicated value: 39.0 mm
